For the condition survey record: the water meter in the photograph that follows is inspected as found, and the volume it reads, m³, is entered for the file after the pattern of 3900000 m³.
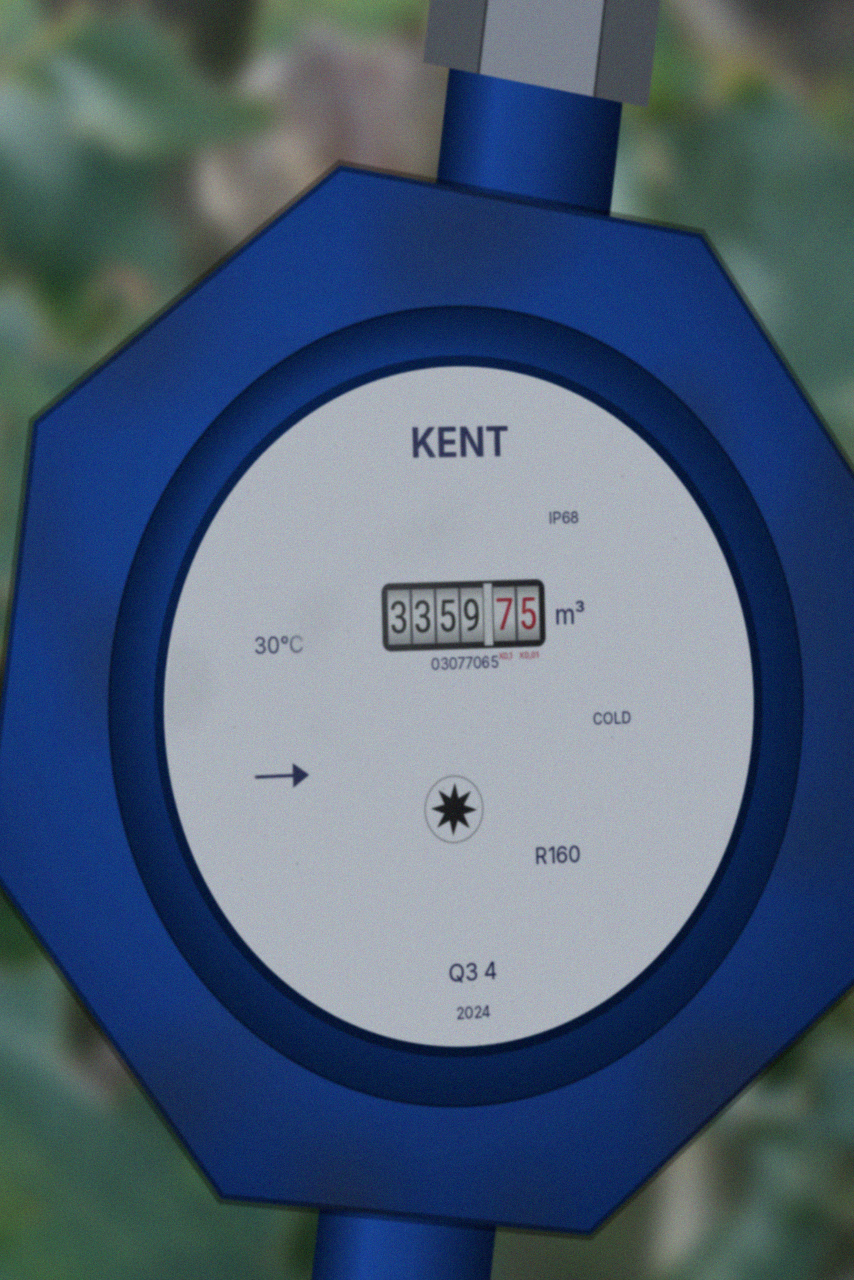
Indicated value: 3359.75 m³
